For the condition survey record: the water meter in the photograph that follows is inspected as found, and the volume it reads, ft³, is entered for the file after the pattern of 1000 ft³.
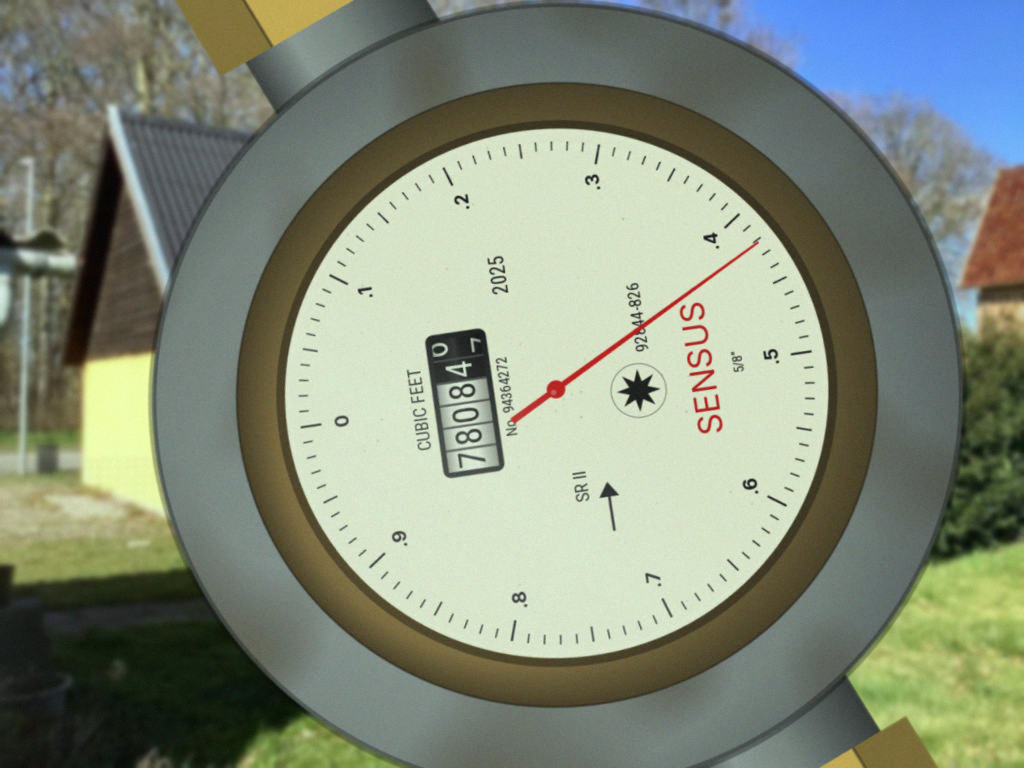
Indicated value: 780846.42 ft³
